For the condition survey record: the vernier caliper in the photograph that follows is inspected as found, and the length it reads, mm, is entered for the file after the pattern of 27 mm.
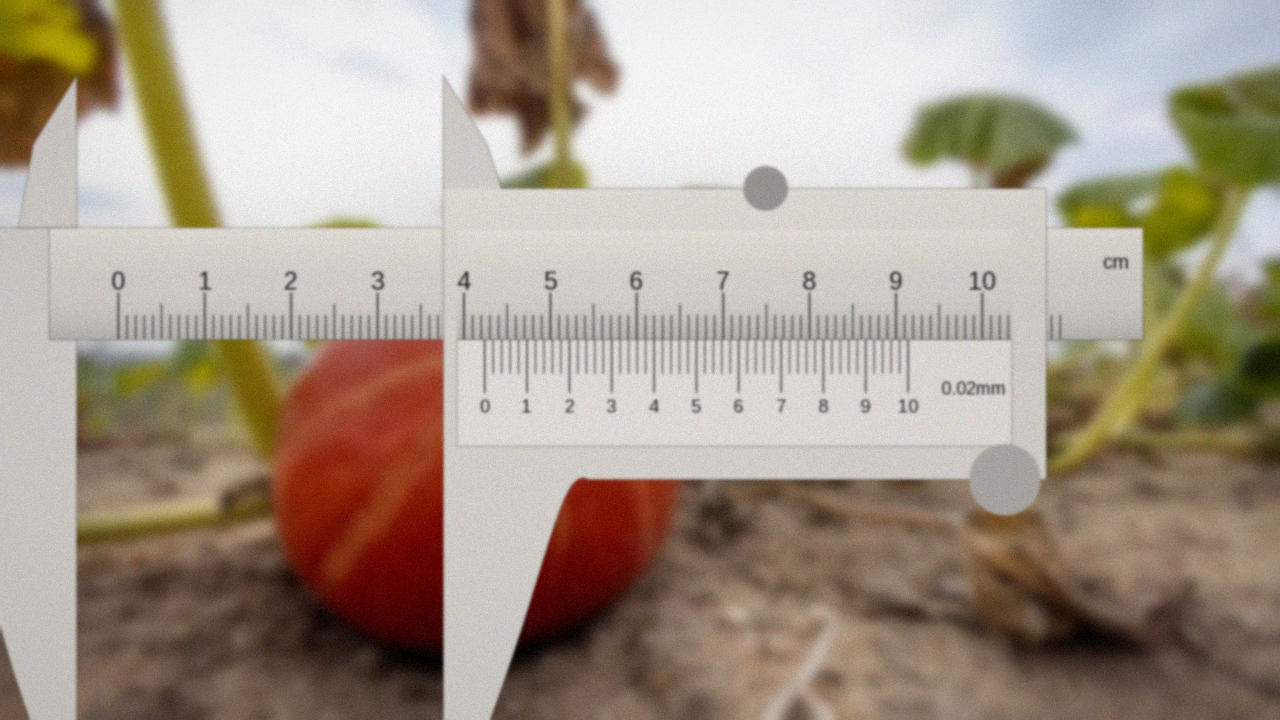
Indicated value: 42.4 mm
